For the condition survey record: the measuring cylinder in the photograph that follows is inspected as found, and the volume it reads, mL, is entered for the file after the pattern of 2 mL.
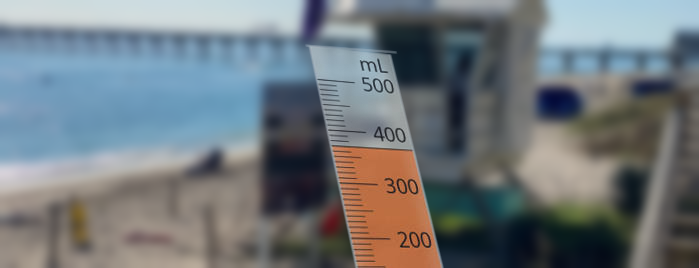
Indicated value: 370 mL
